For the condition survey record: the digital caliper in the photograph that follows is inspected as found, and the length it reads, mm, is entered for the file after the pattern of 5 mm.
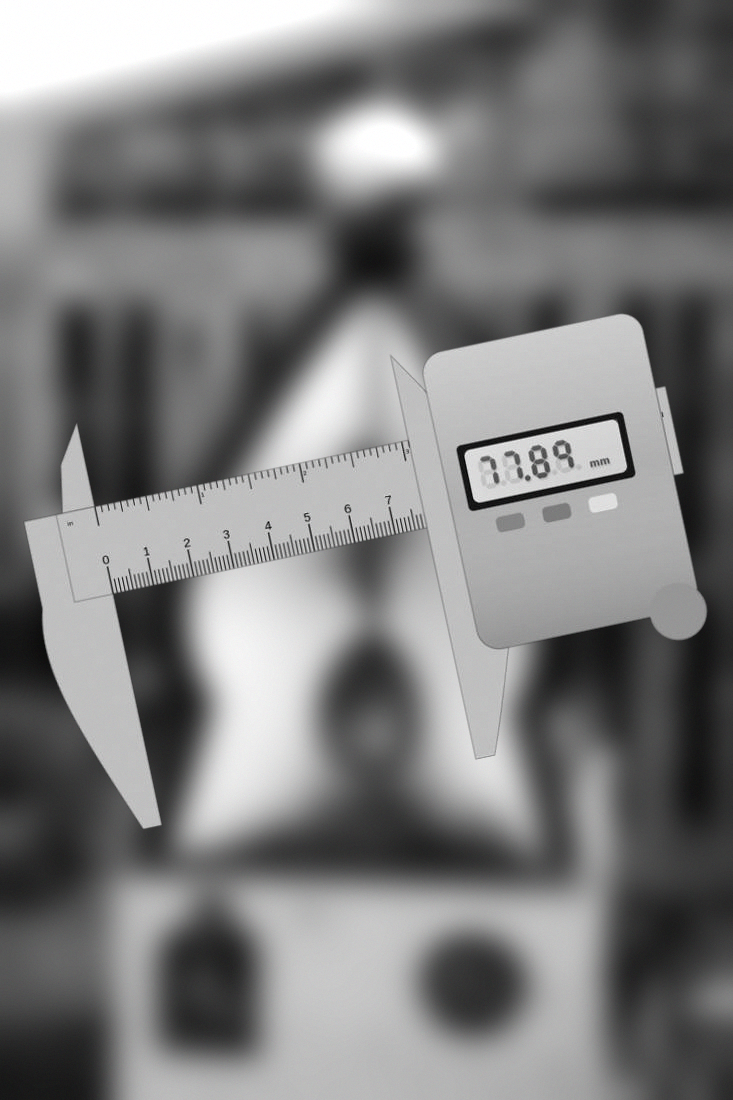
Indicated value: 77.89 mm
